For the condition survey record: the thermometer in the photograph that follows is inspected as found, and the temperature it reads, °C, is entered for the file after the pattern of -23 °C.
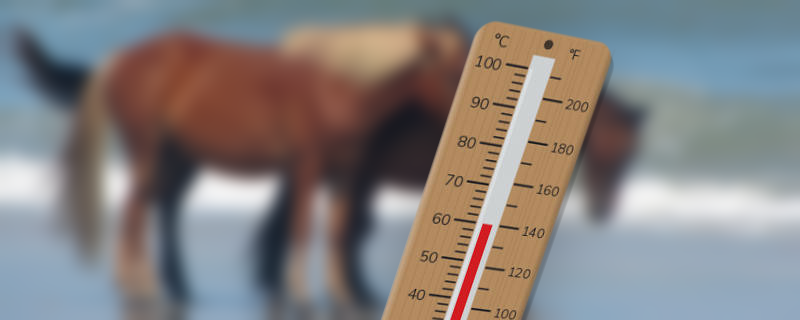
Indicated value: 60 °C
